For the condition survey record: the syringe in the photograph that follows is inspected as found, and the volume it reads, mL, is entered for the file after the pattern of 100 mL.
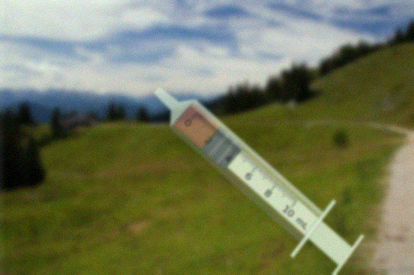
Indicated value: 2 mL
